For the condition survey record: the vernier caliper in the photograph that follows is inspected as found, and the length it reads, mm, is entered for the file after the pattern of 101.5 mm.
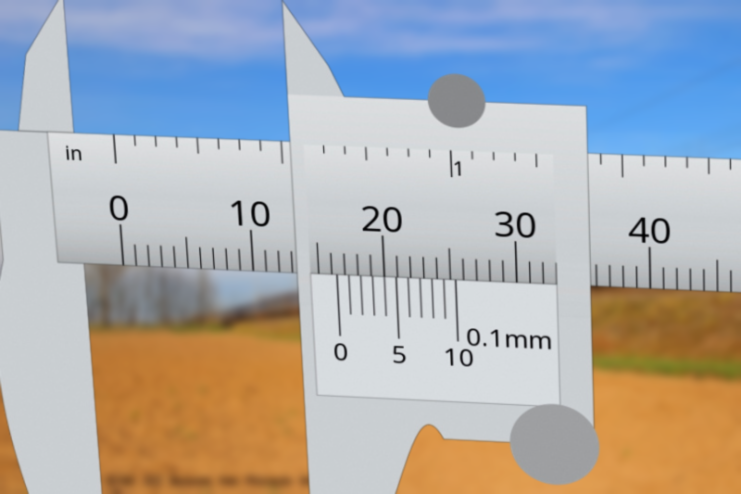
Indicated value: 16.4 mm
